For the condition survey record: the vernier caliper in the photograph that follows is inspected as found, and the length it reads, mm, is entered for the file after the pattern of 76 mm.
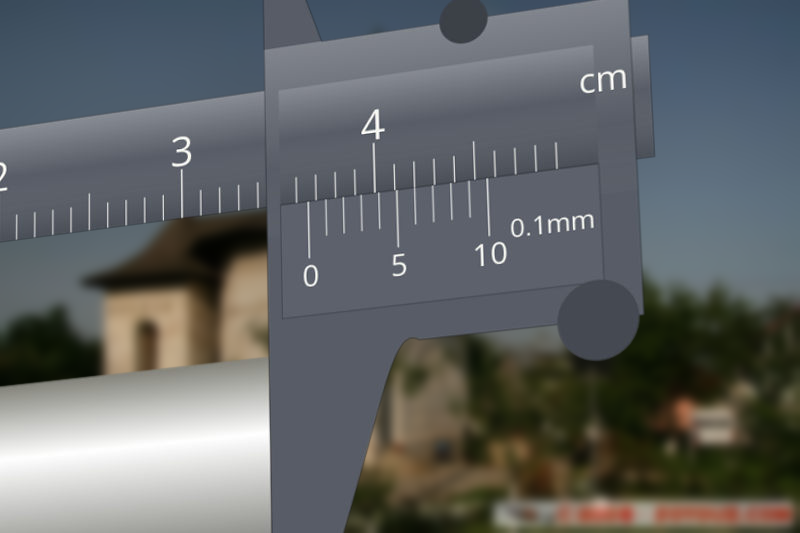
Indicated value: 36.6 mm
